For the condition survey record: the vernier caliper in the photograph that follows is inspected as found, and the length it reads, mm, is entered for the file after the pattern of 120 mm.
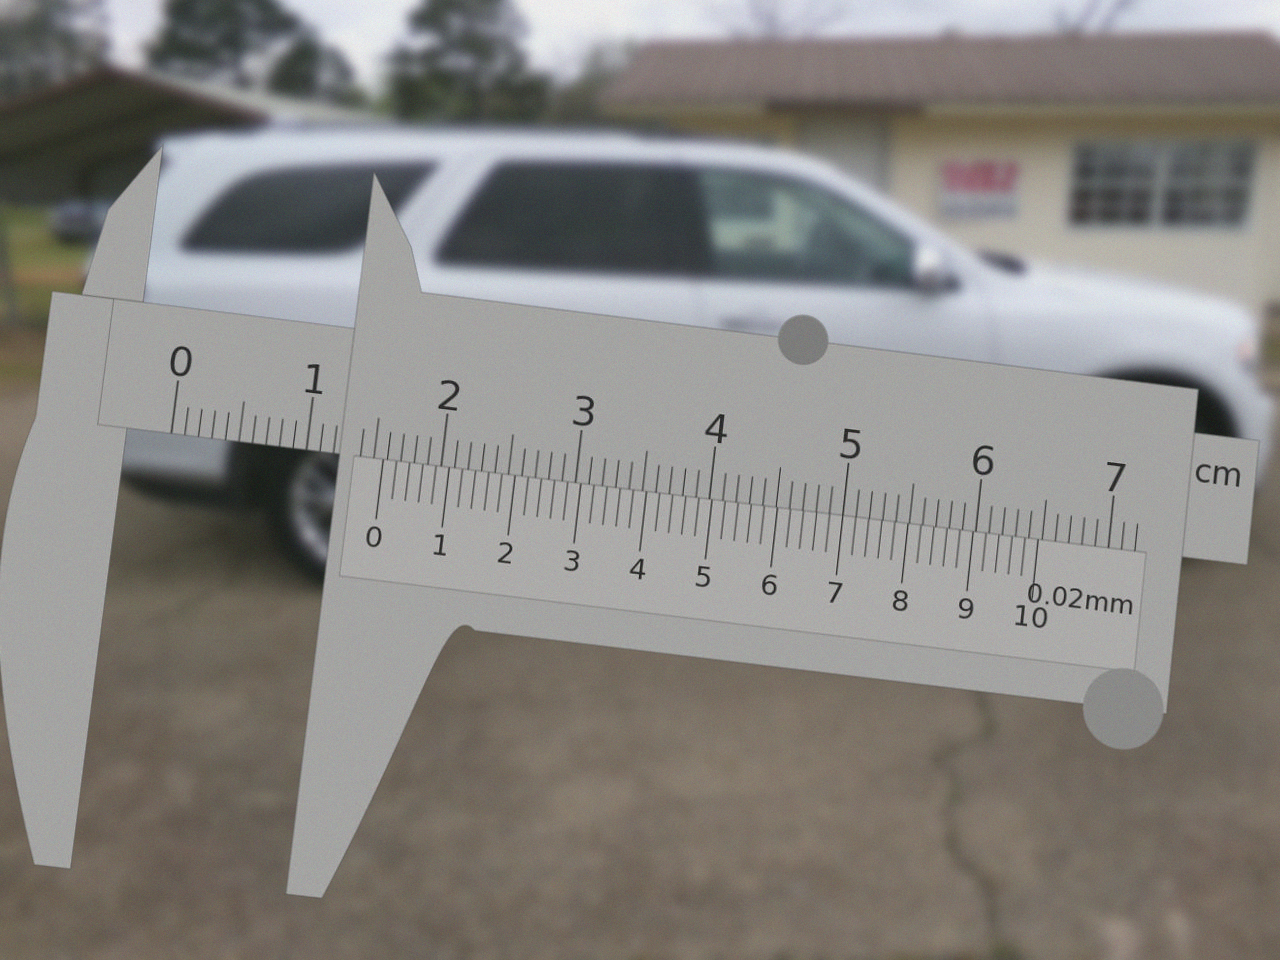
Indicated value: 15.7 mm
